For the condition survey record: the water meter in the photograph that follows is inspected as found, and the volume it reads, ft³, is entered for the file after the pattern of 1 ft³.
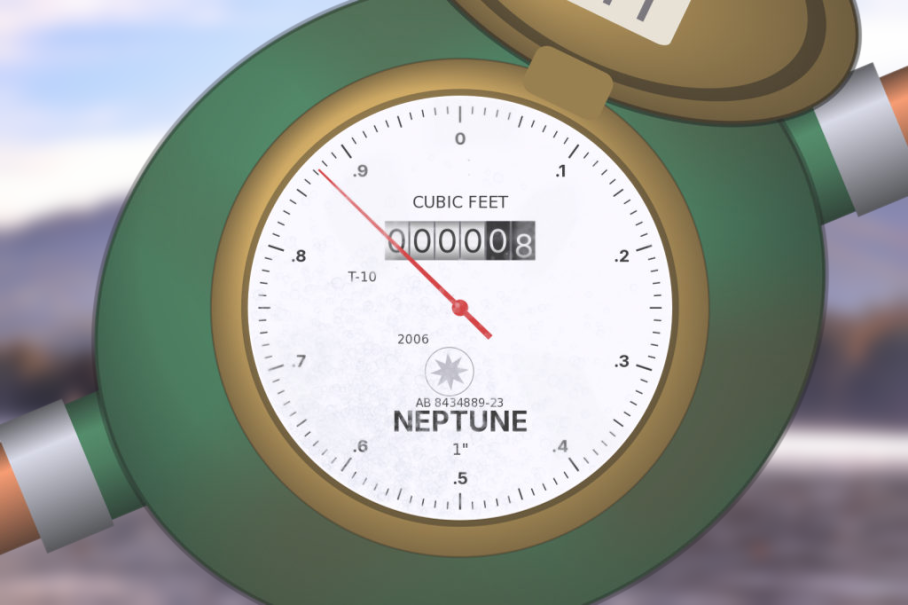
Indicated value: 7.87 ft³
